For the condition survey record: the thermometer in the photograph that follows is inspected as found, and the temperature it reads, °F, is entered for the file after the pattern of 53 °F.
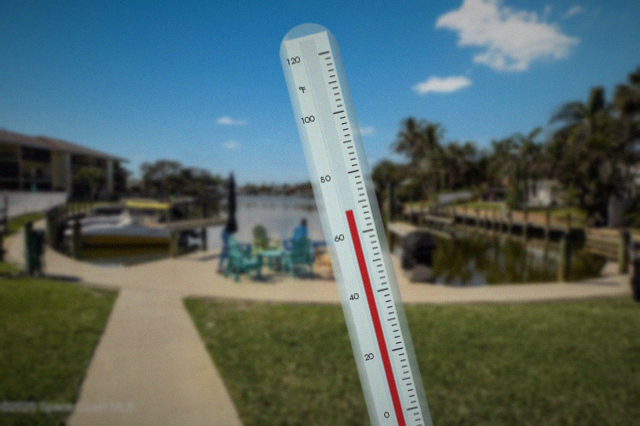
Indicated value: 68 °F
